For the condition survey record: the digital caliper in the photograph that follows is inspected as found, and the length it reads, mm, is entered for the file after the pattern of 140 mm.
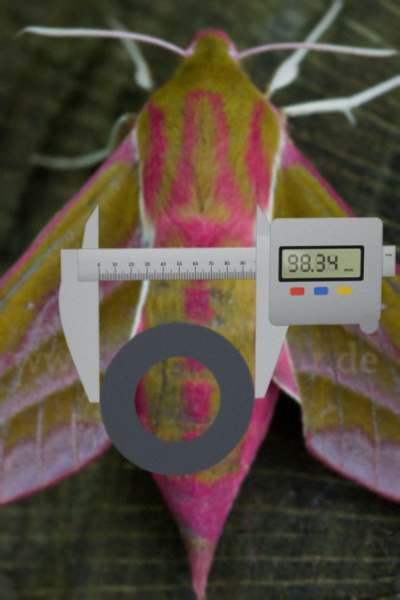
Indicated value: 98.34 mm
